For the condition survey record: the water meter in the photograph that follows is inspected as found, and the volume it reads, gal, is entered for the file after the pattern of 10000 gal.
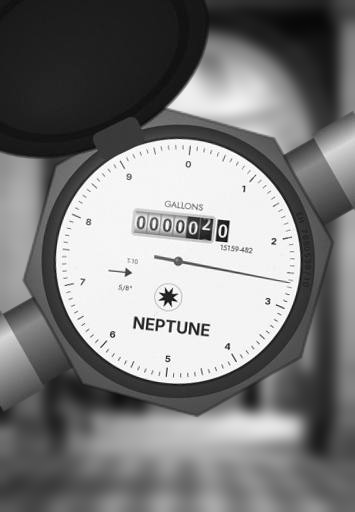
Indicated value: 22.6 gal
